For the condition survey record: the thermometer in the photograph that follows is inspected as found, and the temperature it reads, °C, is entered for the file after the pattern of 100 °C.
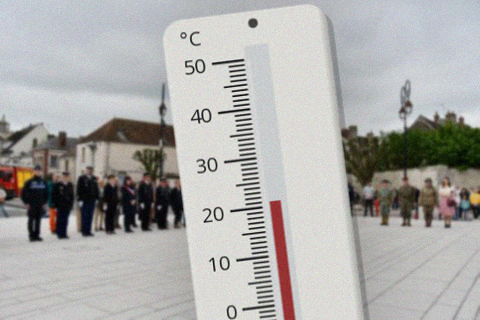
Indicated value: 21 °C
